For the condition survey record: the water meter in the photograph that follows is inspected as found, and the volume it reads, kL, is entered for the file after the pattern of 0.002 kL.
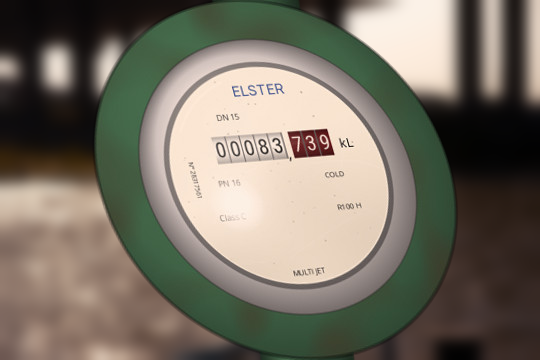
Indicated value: 83.739 kL
